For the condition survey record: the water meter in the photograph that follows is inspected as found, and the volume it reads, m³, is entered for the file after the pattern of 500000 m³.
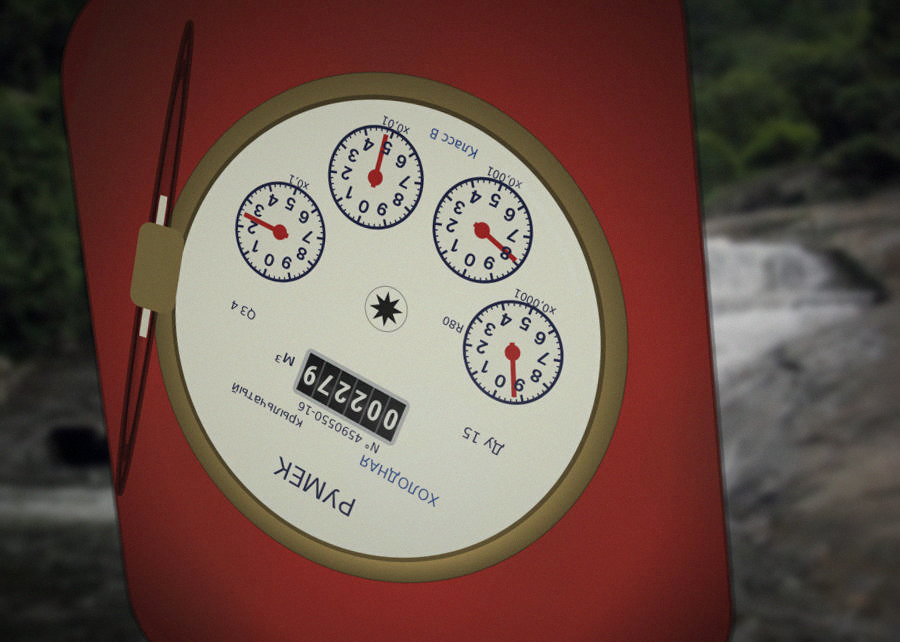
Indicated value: 2279.2479 m³
